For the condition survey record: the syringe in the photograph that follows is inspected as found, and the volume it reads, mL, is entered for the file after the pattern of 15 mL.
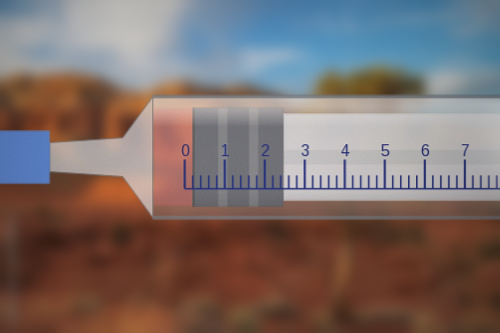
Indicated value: 0.2 mL
